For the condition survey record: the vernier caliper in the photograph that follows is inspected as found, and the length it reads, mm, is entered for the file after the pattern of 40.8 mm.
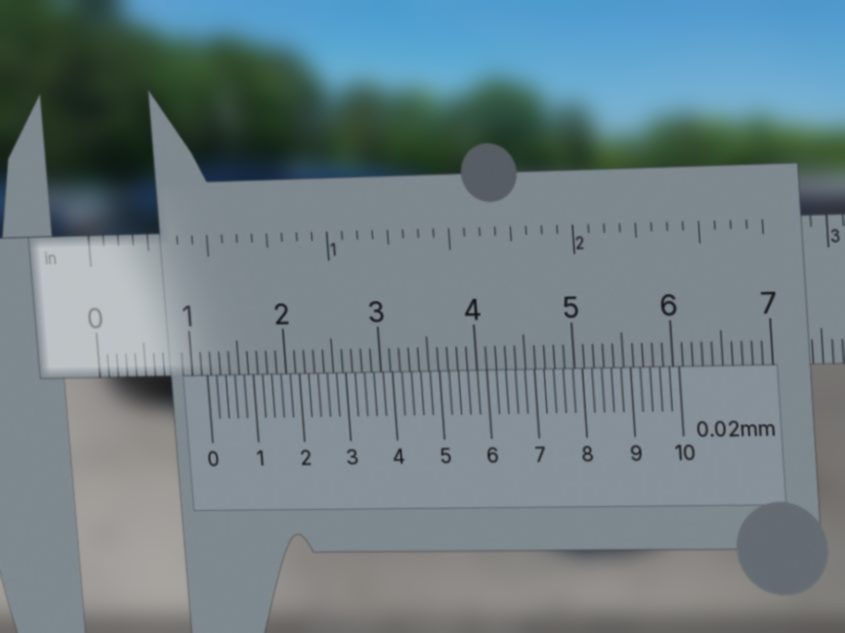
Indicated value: 11.6 mm
